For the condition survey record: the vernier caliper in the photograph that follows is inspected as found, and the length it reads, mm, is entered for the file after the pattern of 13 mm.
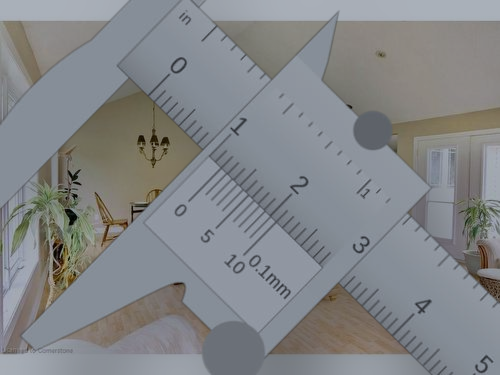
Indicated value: 12.0 mm
